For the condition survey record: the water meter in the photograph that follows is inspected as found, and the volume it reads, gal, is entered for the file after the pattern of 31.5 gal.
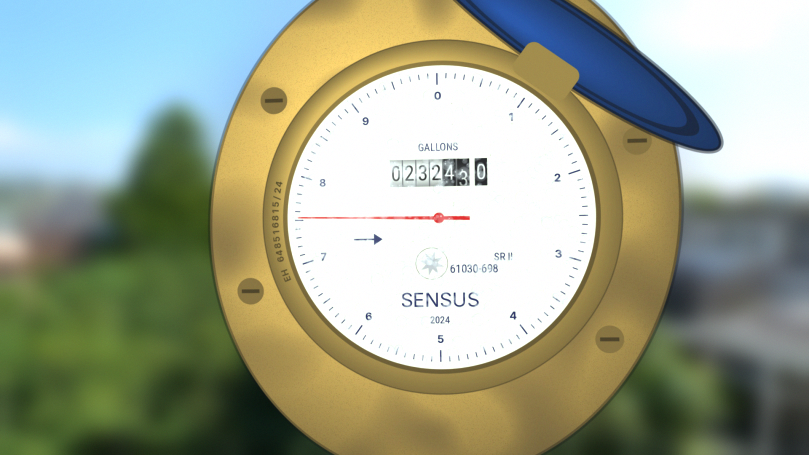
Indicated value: 232427.5 gal
